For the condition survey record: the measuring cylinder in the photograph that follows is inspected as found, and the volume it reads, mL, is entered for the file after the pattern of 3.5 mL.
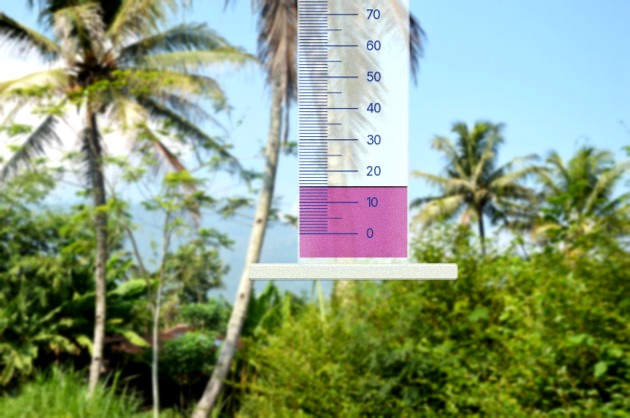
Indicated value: 15 mL
